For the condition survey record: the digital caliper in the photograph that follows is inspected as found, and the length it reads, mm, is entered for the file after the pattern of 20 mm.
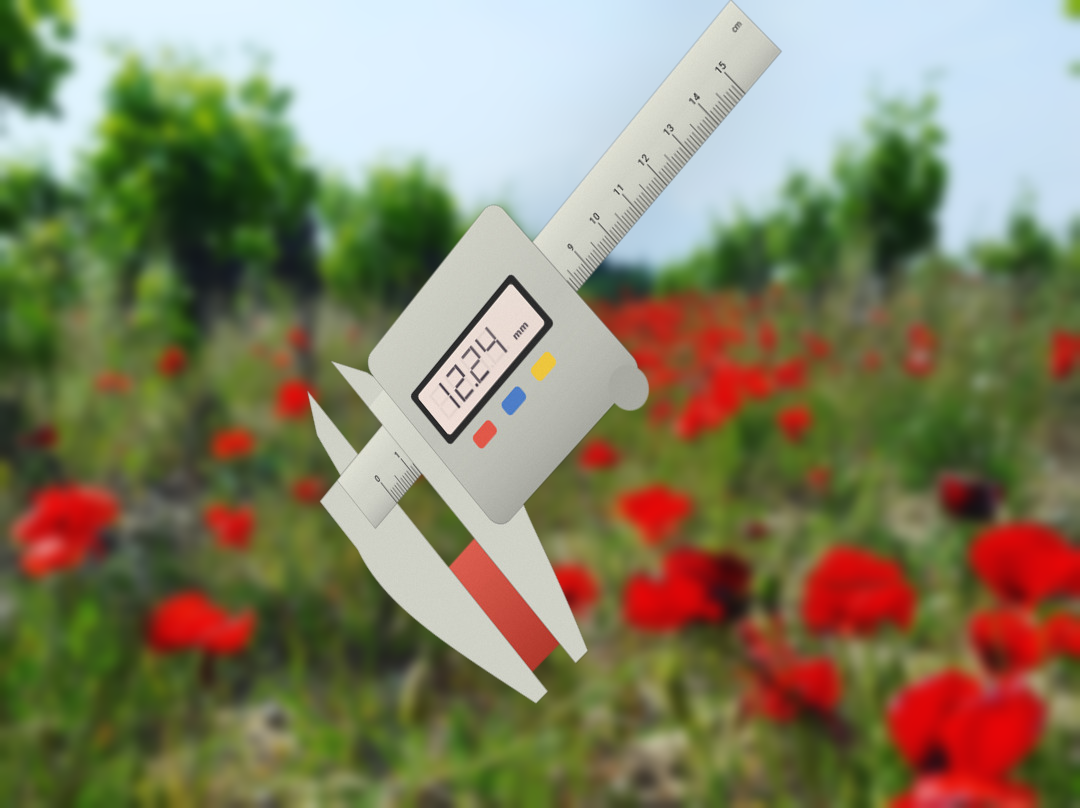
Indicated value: 12.24 mm
